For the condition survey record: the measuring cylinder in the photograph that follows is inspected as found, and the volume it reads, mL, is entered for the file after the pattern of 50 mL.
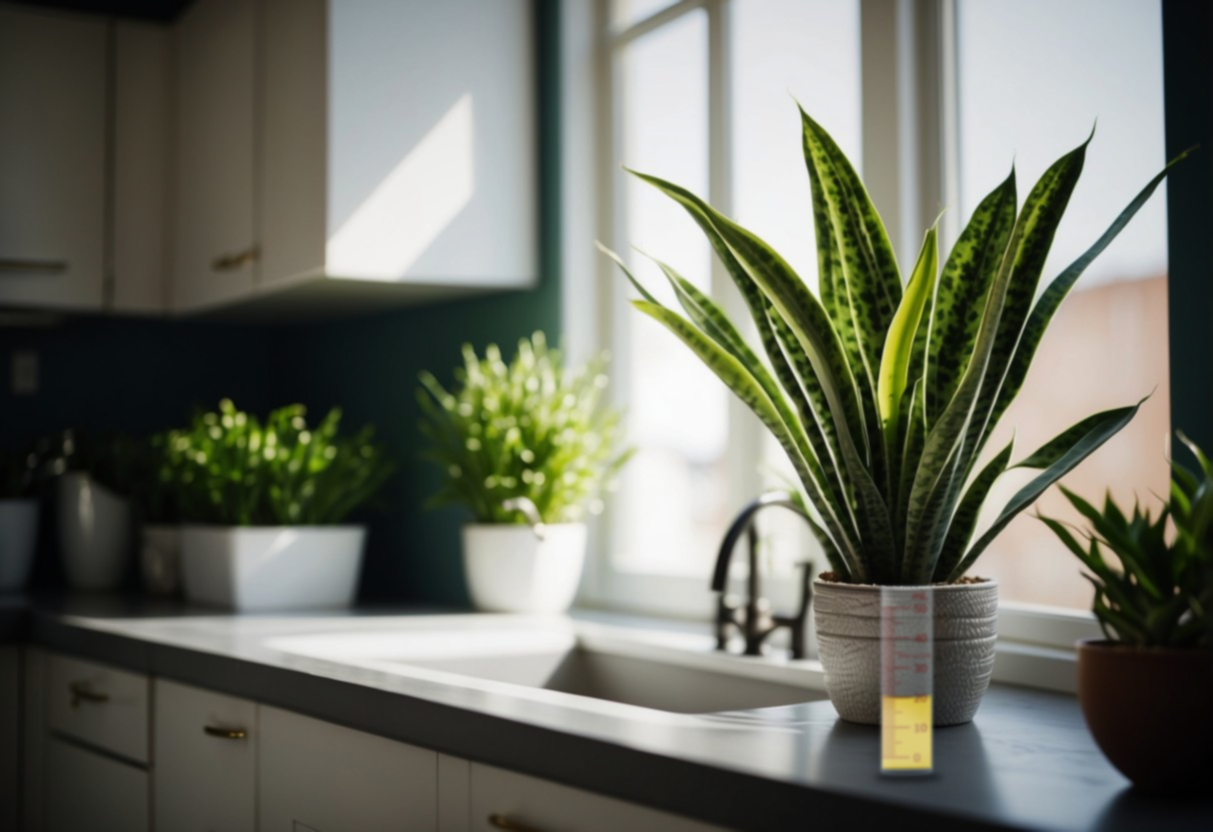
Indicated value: 20 mL
